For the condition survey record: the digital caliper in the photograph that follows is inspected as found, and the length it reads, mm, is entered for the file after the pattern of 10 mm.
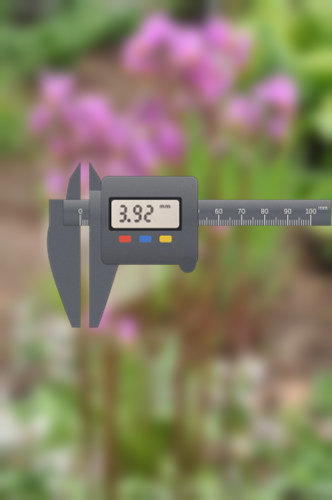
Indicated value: 3.92 mm
